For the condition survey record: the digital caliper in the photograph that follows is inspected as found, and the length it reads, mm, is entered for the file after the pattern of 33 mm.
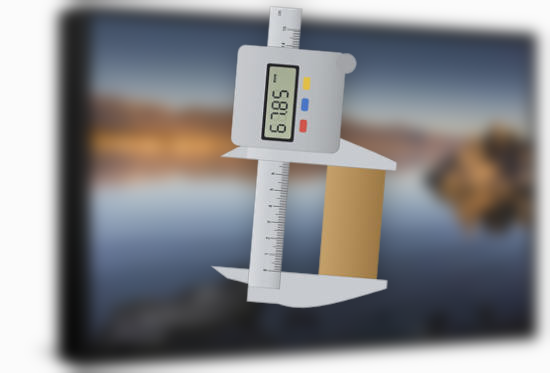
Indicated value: 67.85 mm
